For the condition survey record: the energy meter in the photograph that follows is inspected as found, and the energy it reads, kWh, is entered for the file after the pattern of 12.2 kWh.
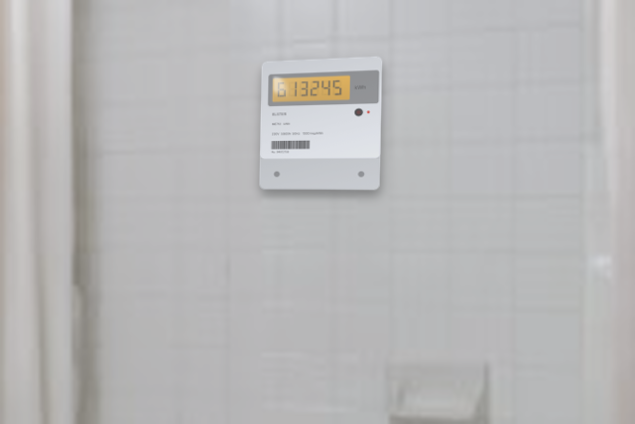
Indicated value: 613245 kWh
